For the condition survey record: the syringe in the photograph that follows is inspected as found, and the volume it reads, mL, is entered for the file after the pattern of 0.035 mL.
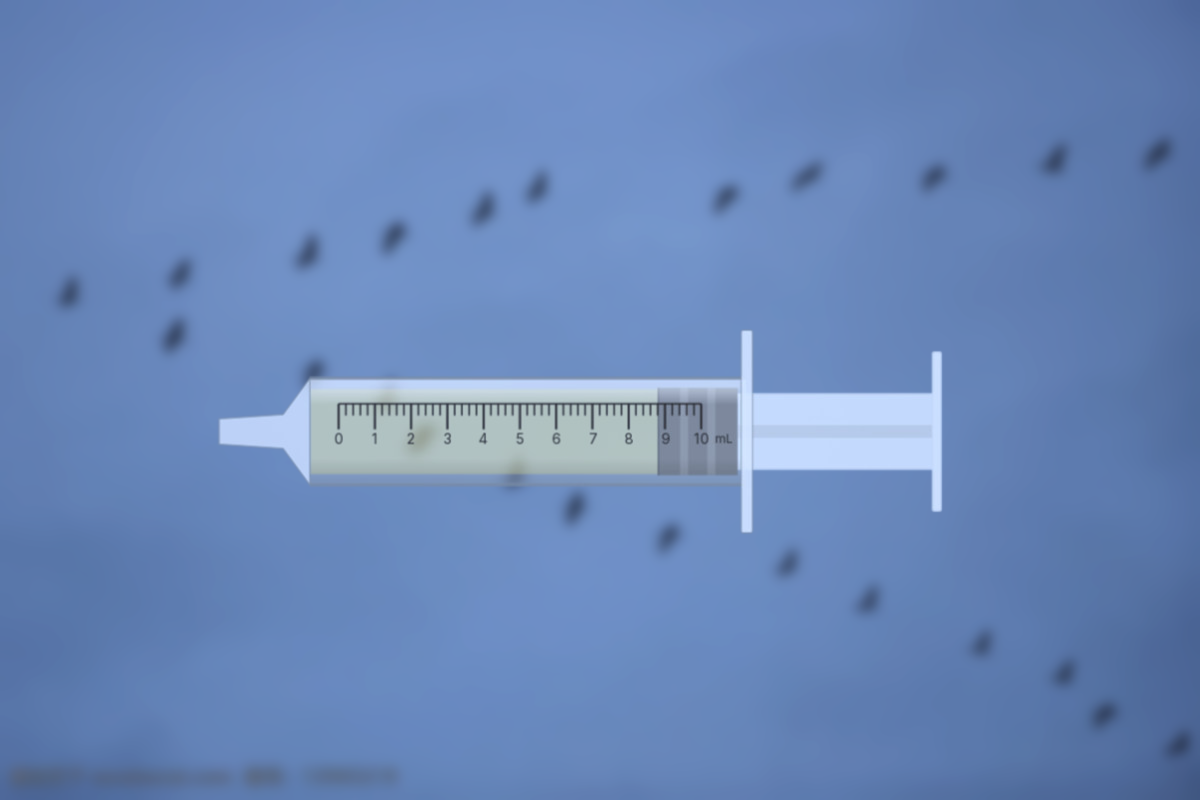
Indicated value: 8.8 mL
